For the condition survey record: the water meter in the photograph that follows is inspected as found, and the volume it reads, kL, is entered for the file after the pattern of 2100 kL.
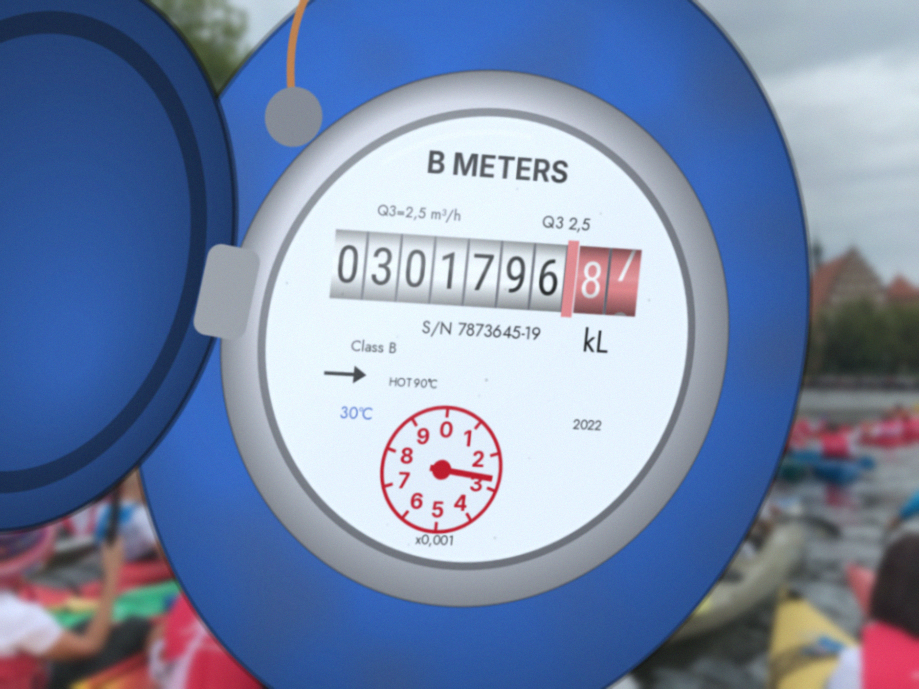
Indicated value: 301796.872 kL
